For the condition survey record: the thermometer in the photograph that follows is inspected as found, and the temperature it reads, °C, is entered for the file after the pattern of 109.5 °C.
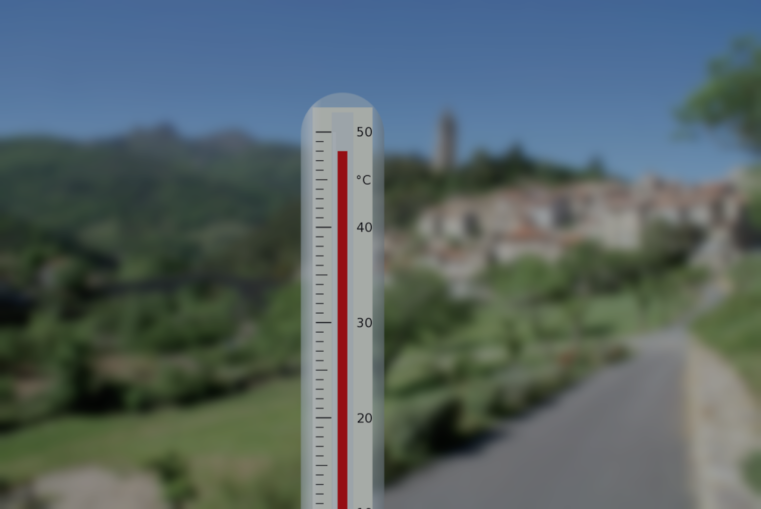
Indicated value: 48 °C
